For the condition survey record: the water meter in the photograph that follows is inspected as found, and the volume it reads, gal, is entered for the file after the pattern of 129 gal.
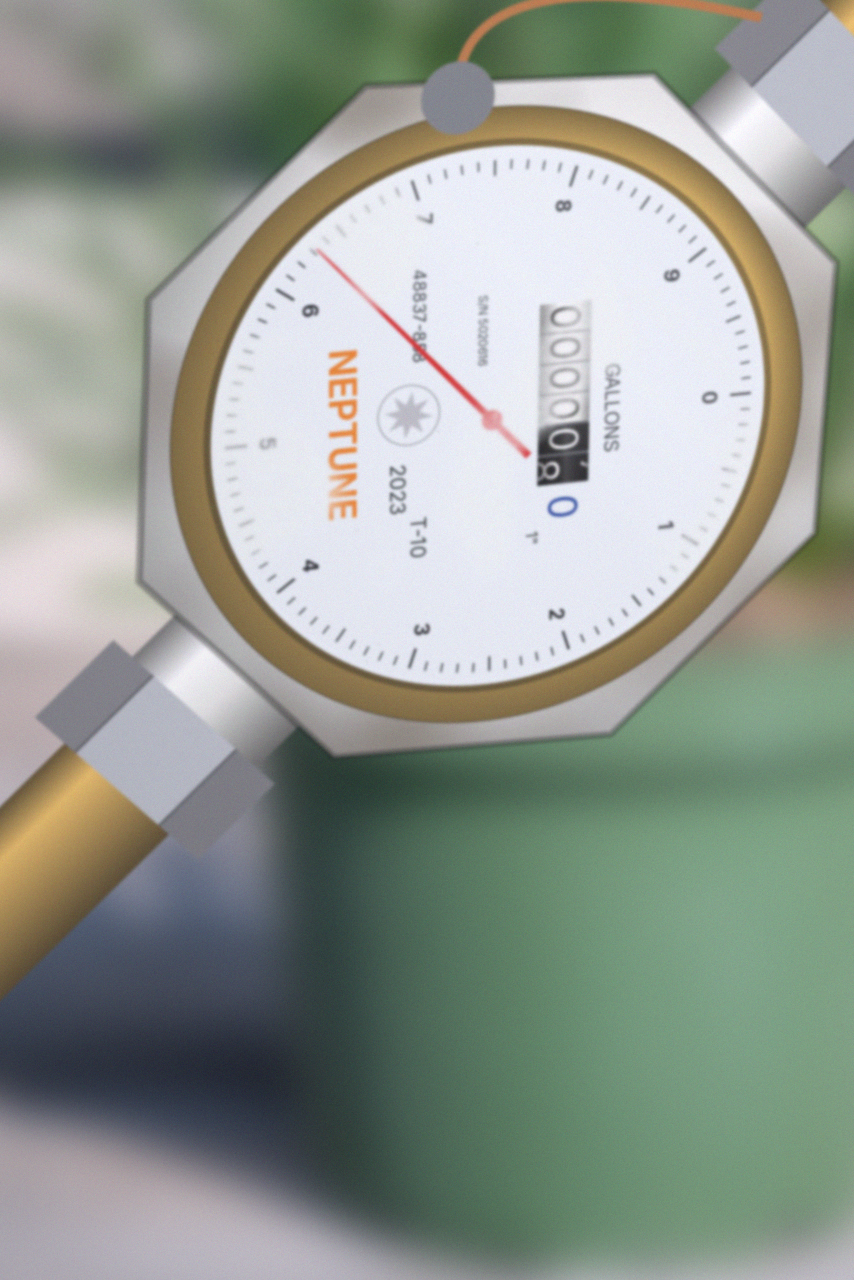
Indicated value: 76.3 gal
